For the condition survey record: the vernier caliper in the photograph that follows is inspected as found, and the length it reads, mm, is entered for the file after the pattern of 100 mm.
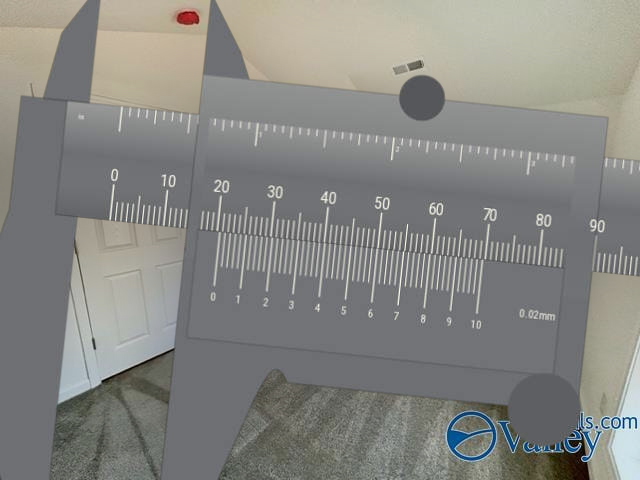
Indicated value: 20.5 mm
